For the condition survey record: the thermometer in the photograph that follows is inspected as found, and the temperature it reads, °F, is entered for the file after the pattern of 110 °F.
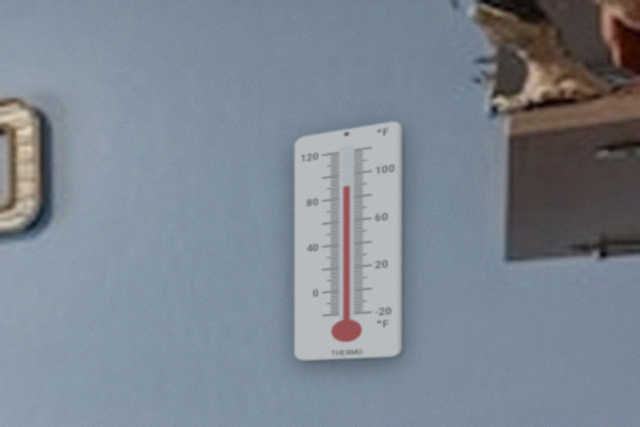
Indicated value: 90 °F
